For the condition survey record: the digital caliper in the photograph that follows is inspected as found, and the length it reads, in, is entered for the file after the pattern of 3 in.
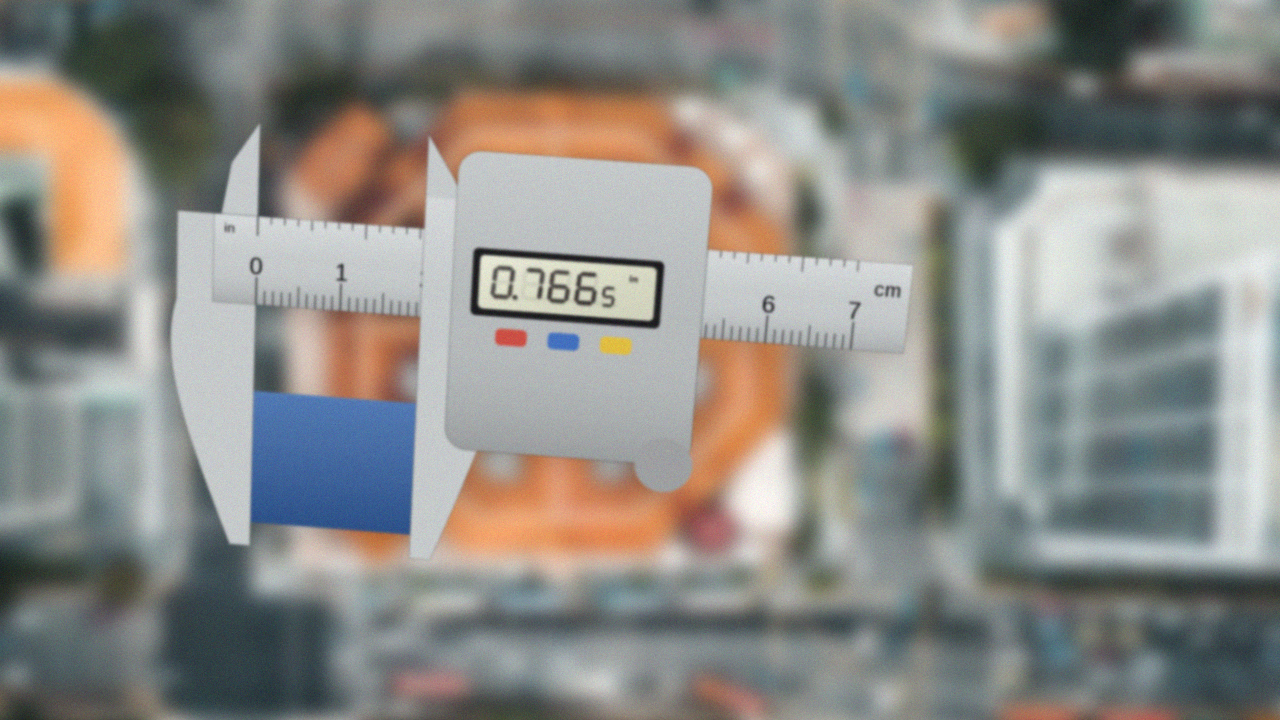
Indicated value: 0.7665 in
